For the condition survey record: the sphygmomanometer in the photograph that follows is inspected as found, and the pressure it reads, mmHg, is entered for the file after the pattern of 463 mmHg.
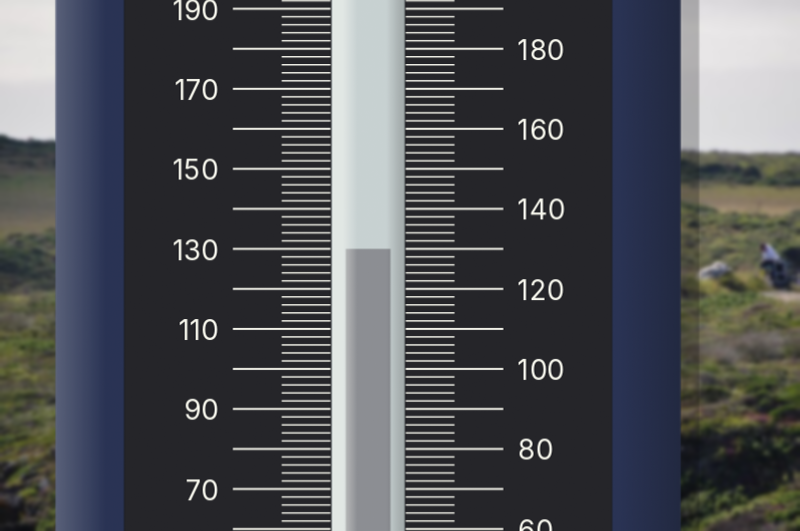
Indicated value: 130 mmHg
